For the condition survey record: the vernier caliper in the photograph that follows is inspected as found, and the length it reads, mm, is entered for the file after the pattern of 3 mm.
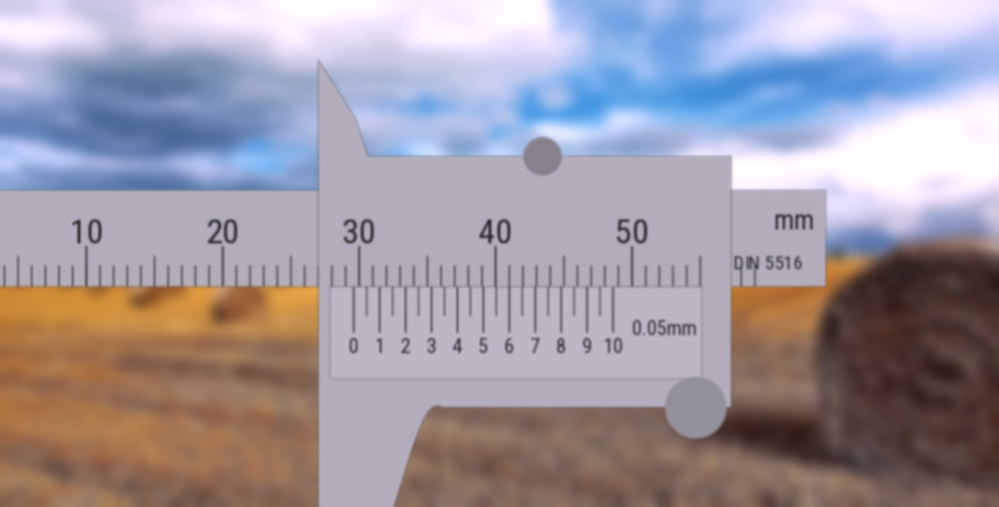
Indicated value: 29.6 mm
